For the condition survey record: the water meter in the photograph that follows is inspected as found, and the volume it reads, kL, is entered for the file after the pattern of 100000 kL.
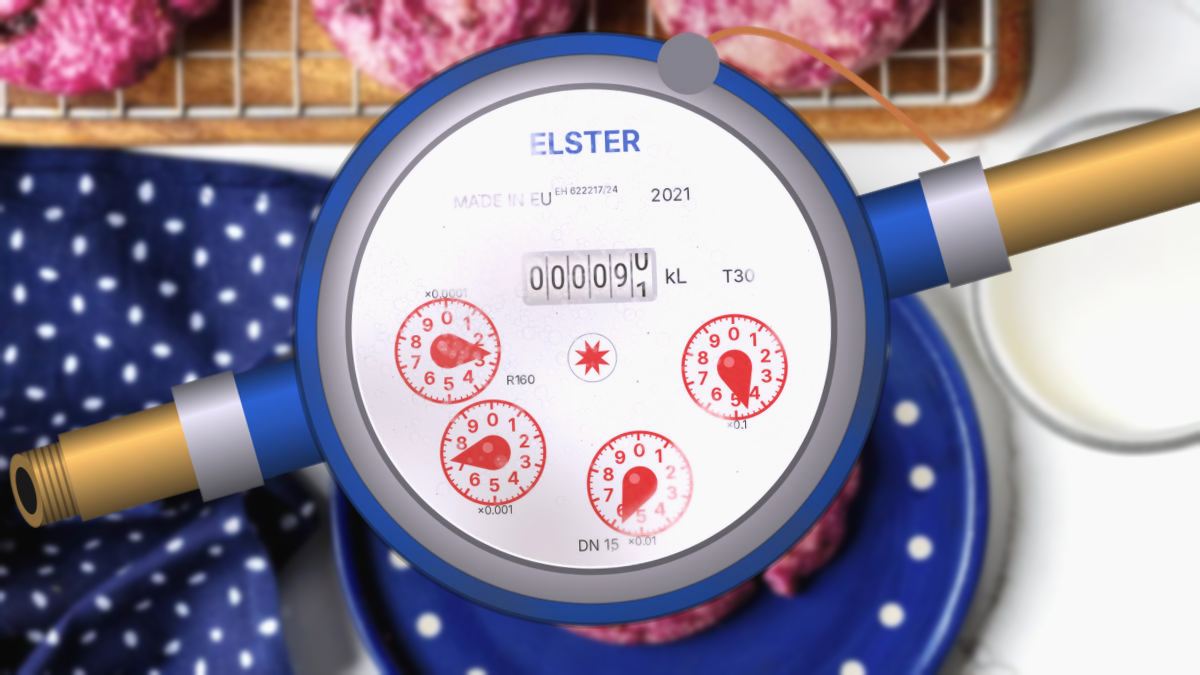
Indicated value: 90.4572 kL
